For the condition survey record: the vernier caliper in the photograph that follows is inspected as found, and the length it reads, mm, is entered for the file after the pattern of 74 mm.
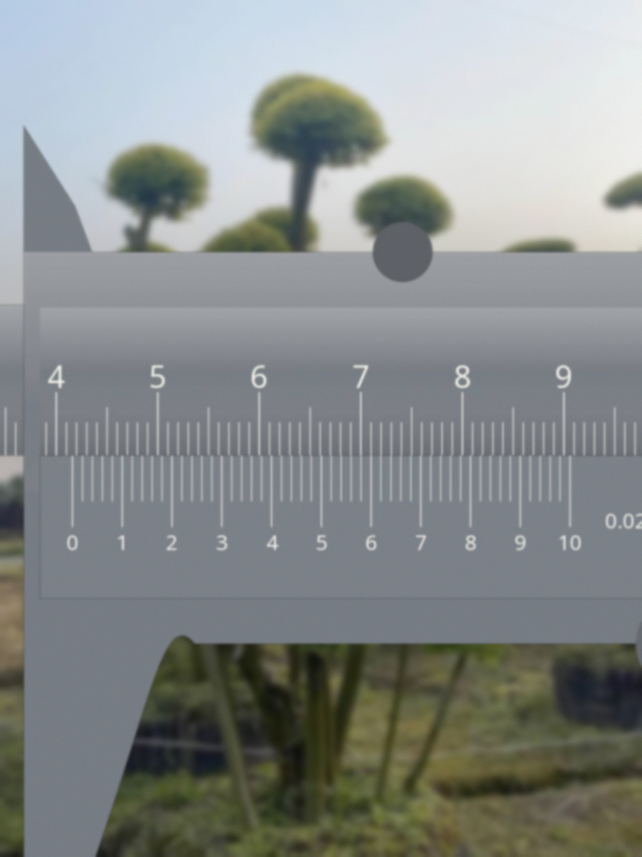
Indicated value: 41.6 mm
